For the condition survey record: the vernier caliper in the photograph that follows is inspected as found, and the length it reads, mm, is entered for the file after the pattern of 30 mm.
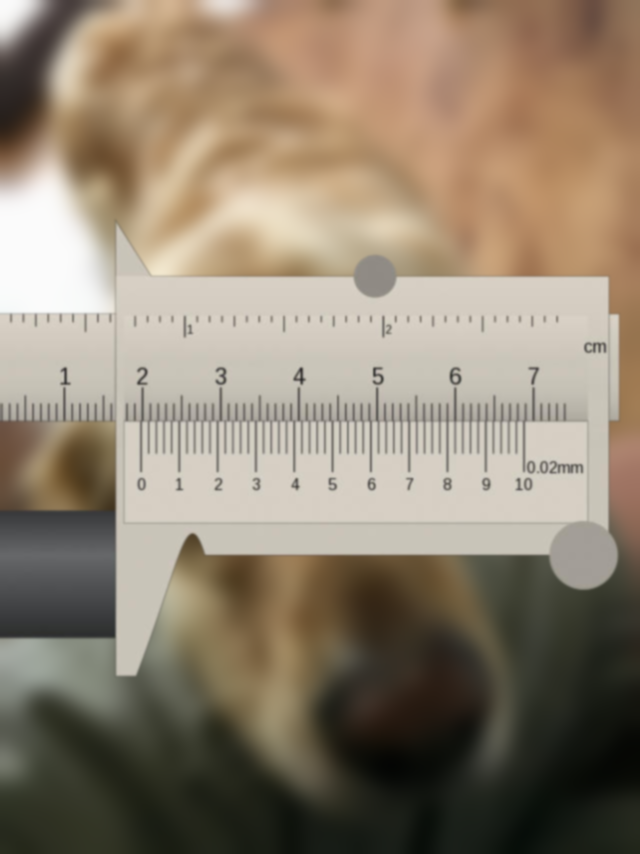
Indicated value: 19.8 mm
